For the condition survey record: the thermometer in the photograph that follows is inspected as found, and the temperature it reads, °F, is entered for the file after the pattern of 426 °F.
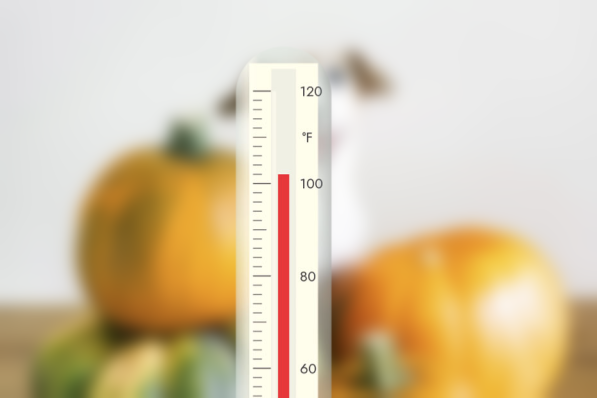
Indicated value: 102 °F
